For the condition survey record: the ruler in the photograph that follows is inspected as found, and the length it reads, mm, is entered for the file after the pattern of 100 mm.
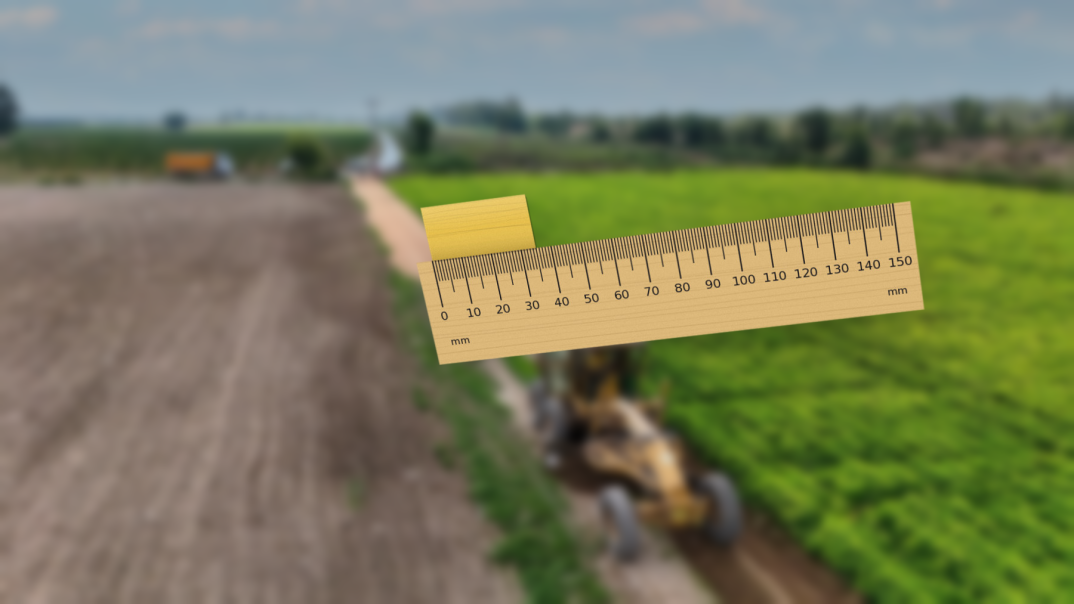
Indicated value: 35 mm
